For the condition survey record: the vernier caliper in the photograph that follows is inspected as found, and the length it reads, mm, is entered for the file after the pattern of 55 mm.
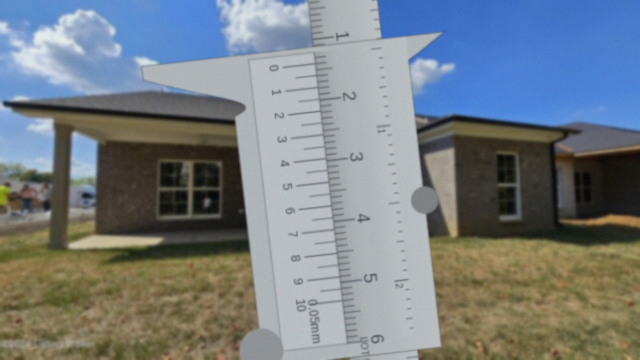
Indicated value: 14.0 mm
